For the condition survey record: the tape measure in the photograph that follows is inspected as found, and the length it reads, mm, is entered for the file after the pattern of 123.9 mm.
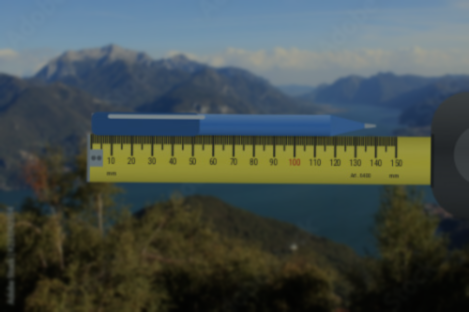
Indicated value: 140 mm
